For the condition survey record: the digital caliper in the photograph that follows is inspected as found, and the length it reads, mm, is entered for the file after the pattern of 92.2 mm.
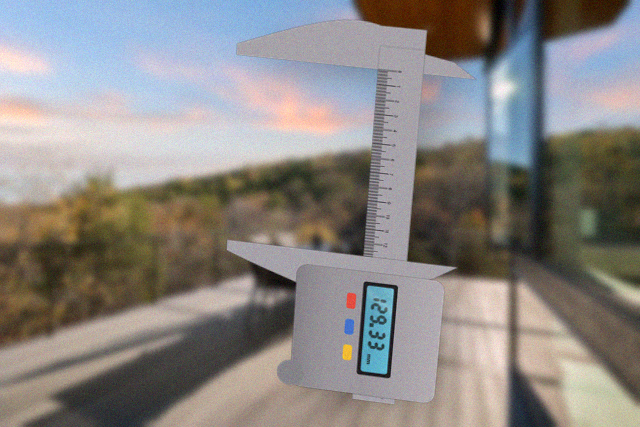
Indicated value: 129.33 mm
